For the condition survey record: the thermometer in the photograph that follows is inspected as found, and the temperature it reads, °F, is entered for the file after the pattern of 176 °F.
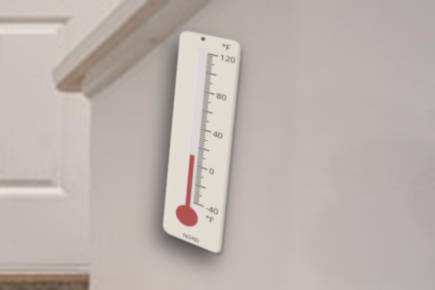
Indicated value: 10 °F
